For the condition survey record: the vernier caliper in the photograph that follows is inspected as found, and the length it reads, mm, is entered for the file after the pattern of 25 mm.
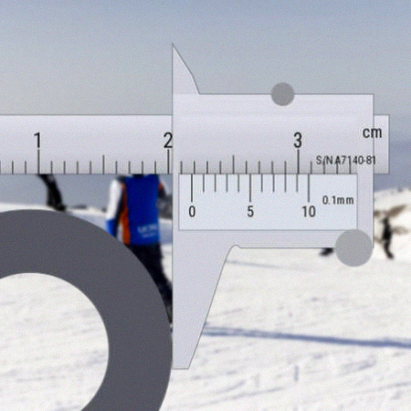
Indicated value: 21.8 mm
